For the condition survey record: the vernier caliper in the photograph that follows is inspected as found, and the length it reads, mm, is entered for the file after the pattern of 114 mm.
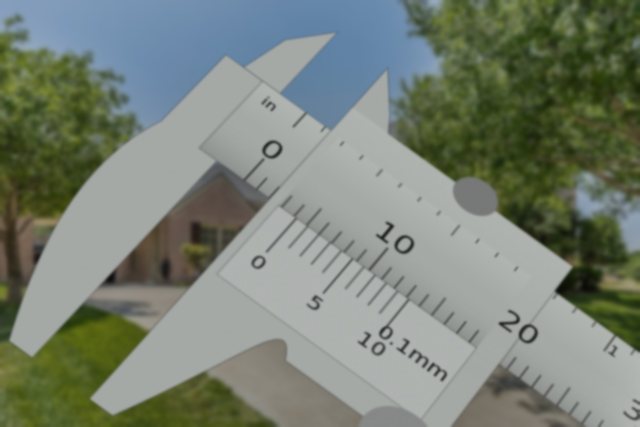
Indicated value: 4.2 mm
